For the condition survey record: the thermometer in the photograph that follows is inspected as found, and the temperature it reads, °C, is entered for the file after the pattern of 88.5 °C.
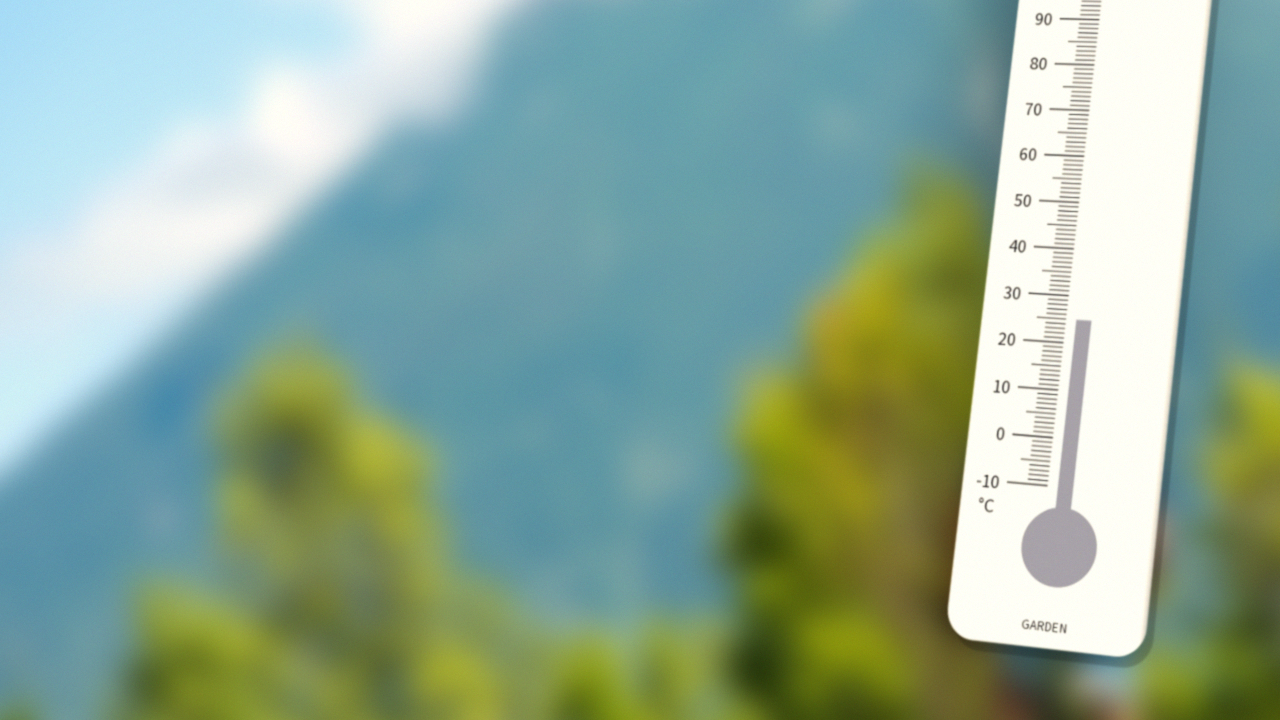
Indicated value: 25 °C
